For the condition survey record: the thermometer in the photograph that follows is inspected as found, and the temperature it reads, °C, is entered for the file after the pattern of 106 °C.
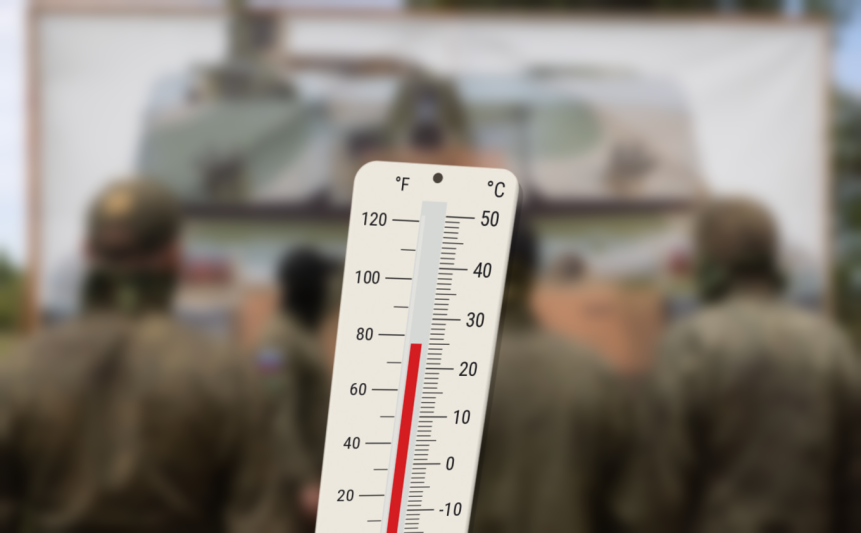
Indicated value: 25 °C
